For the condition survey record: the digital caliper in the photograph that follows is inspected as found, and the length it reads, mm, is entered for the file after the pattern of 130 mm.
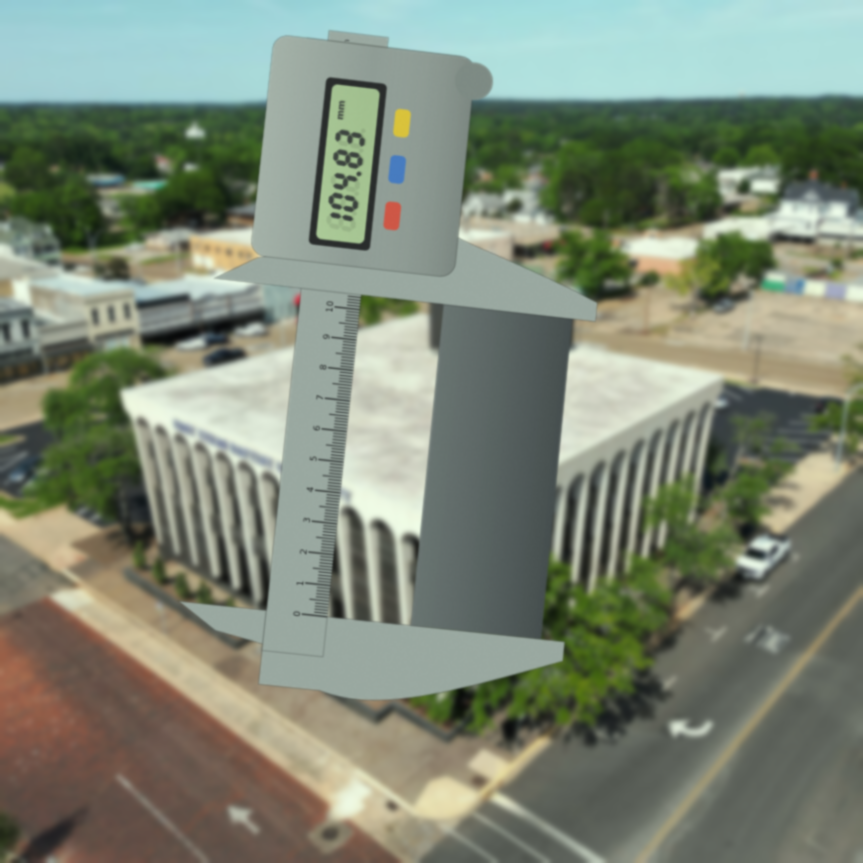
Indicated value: 104.83 mm
